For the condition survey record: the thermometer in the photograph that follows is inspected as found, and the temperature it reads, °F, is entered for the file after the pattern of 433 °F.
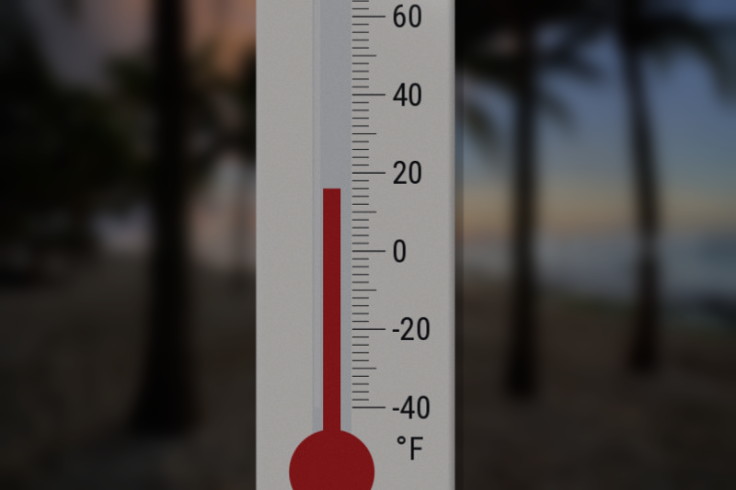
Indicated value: 16 °F
